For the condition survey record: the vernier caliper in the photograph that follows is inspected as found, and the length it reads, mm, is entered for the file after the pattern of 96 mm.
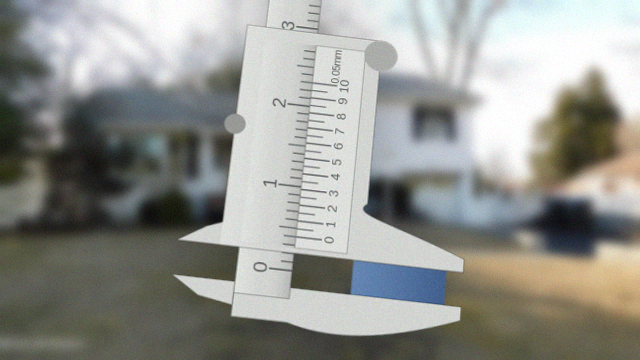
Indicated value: 4.0 mm
